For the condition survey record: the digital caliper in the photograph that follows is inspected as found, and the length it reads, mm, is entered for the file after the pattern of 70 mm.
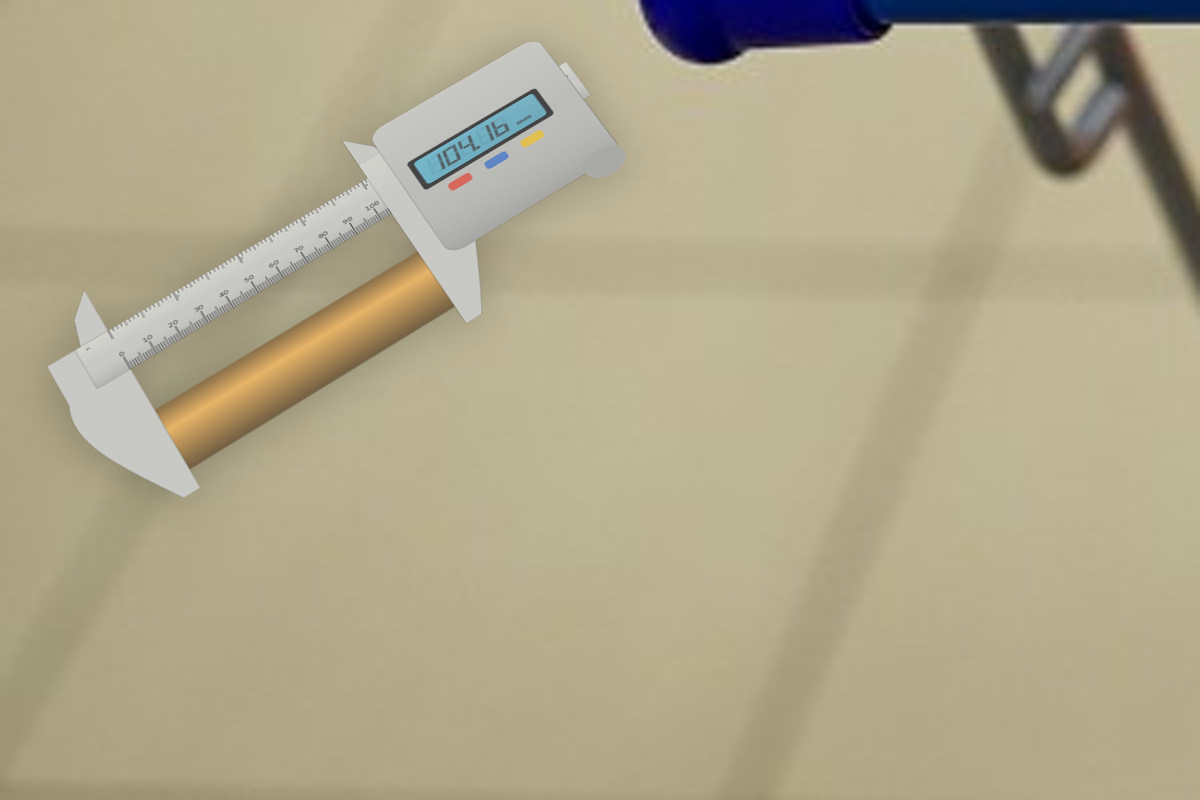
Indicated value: 104.16 mm
